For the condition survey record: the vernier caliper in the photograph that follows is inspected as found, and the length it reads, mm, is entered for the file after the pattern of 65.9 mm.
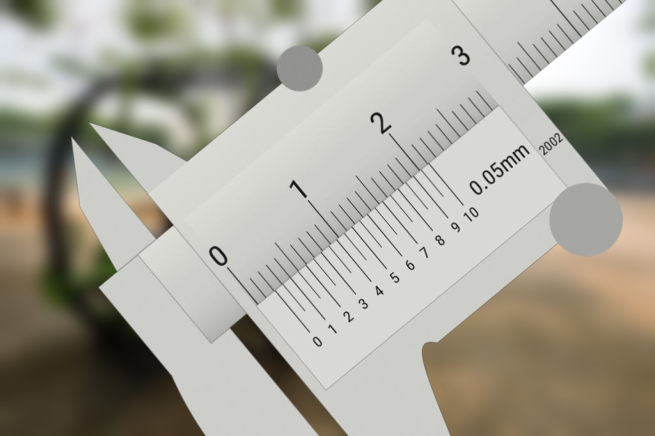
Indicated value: 2.1 mm
